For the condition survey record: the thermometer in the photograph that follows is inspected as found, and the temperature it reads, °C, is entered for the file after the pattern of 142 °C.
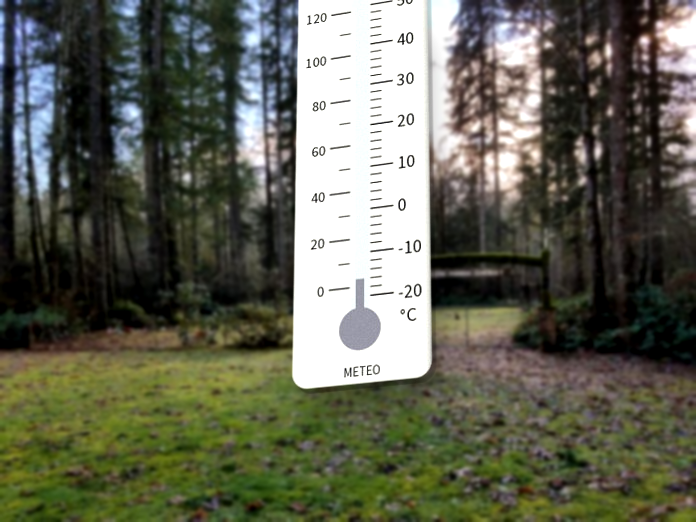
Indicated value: -16 °C
